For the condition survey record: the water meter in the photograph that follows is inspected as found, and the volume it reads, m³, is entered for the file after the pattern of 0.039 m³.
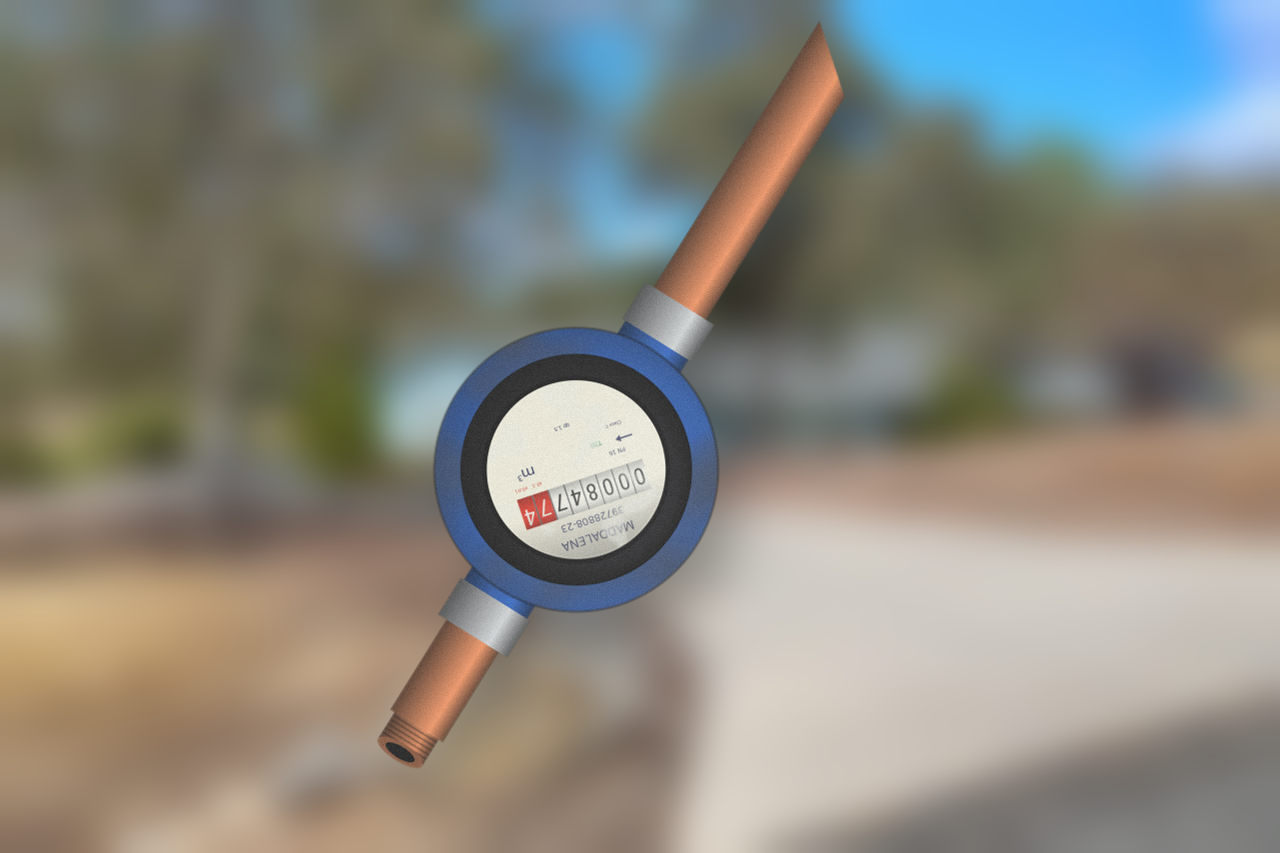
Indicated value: 847.74 m³
